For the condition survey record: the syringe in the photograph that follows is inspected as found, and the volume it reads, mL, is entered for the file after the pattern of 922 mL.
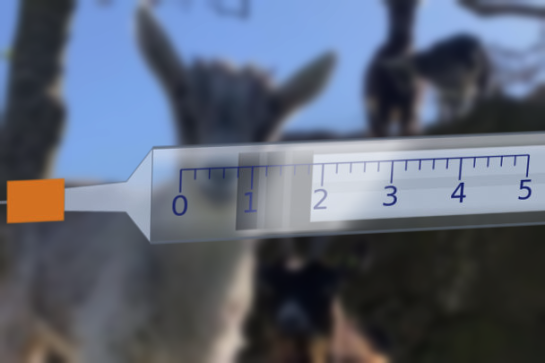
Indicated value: 0.8 mL
